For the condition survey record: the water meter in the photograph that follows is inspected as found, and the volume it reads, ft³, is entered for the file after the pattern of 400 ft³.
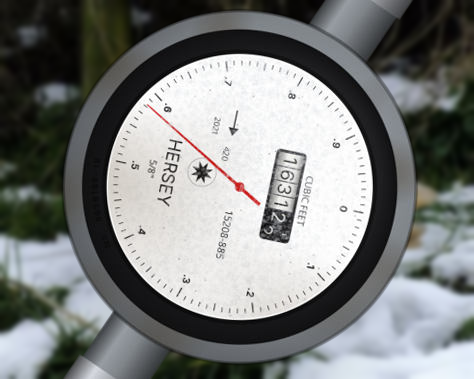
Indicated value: 163121.58 ft³
